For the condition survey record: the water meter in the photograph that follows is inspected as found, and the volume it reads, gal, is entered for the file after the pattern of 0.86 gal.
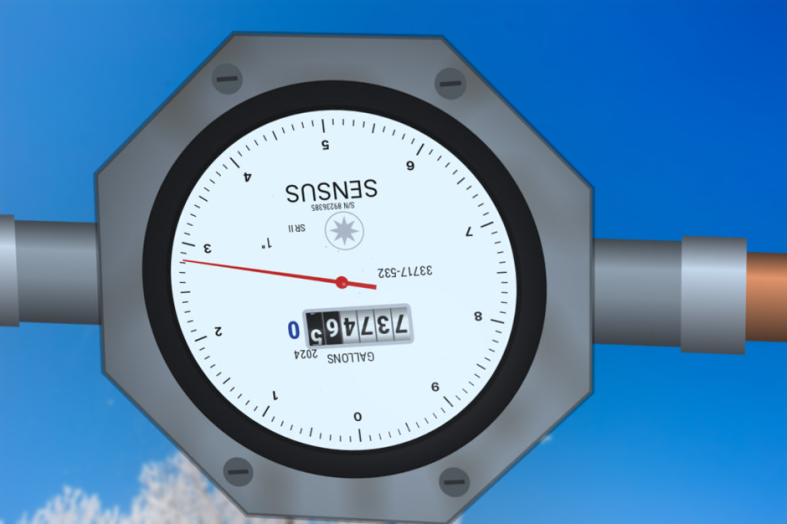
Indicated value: 7374652.8 gal
